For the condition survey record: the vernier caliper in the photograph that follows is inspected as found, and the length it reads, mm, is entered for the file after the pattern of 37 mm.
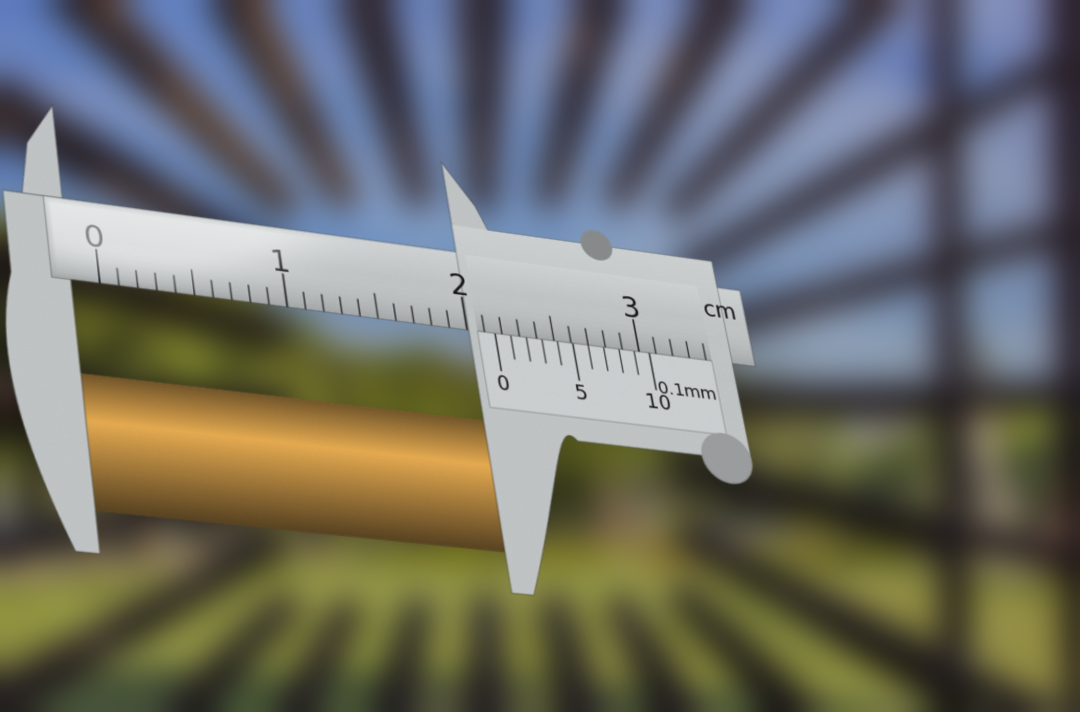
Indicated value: 21.6 mm
